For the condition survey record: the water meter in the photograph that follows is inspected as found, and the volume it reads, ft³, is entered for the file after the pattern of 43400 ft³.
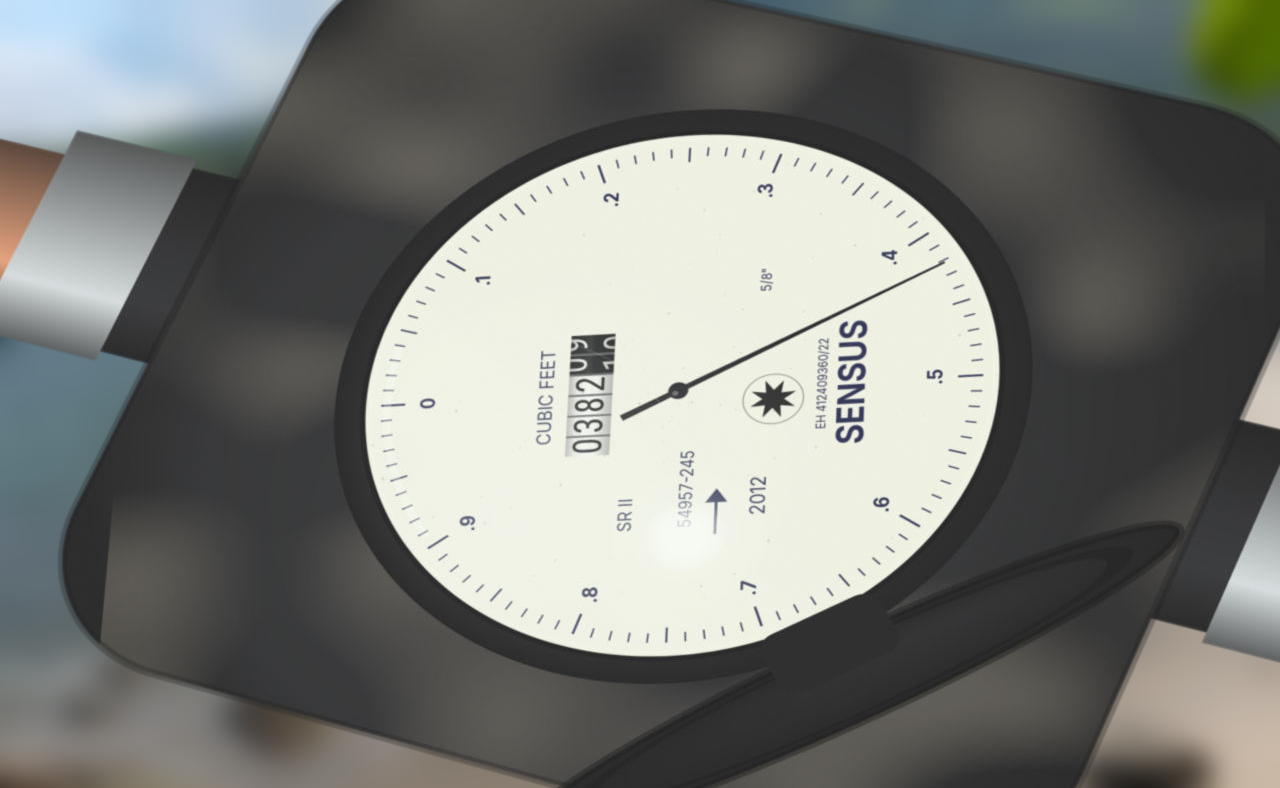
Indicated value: 38209.42 ft³
